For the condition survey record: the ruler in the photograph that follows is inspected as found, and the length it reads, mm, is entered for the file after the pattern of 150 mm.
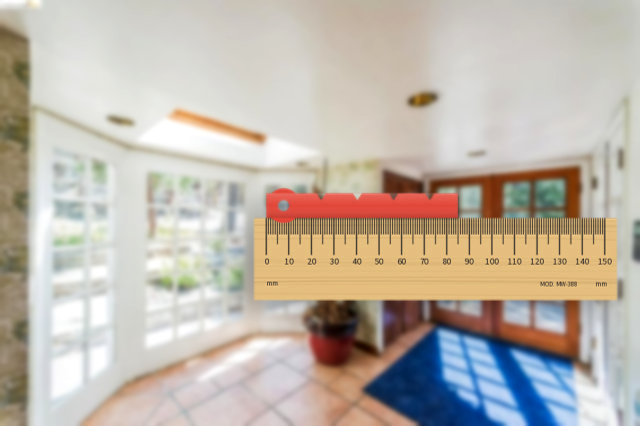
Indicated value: 85 mm
